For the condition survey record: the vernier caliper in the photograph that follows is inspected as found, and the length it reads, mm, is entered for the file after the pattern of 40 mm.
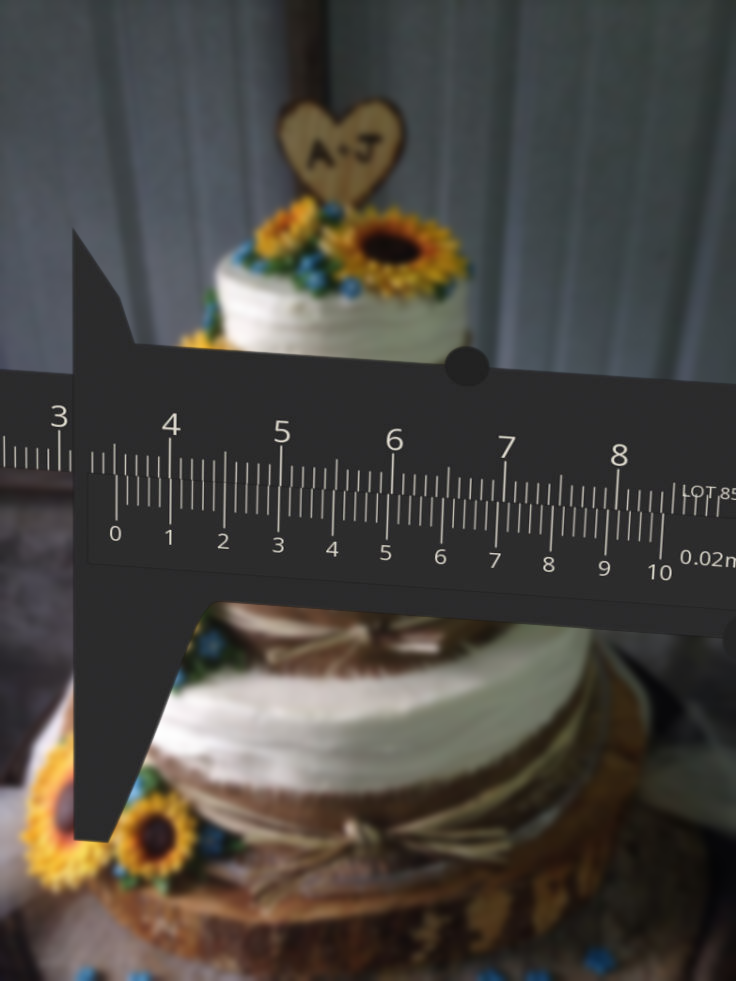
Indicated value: 35.2 mm
